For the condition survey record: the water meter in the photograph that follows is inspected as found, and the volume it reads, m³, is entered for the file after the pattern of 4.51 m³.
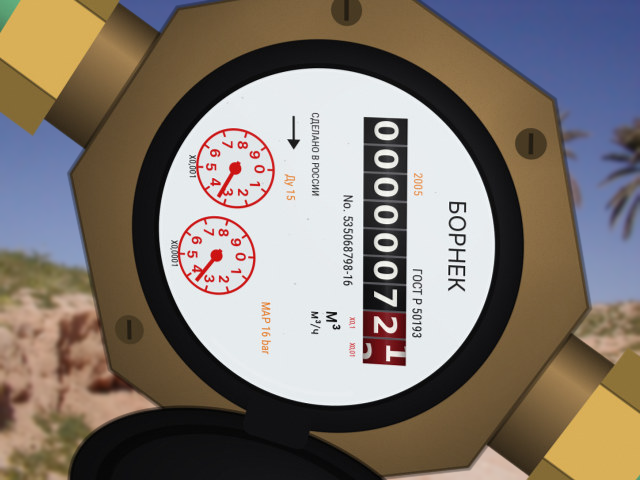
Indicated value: 7.2133 m³
